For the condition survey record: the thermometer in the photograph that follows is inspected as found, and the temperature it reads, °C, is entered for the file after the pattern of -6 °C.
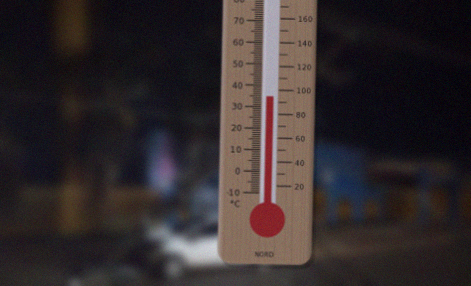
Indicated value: 35 °C
